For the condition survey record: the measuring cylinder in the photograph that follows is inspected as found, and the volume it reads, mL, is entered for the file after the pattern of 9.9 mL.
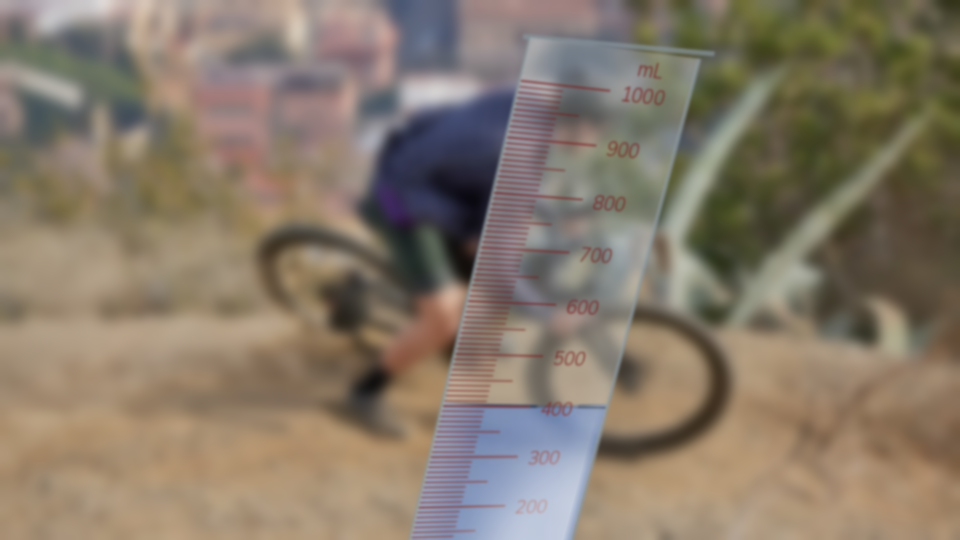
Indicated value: 400 mL
